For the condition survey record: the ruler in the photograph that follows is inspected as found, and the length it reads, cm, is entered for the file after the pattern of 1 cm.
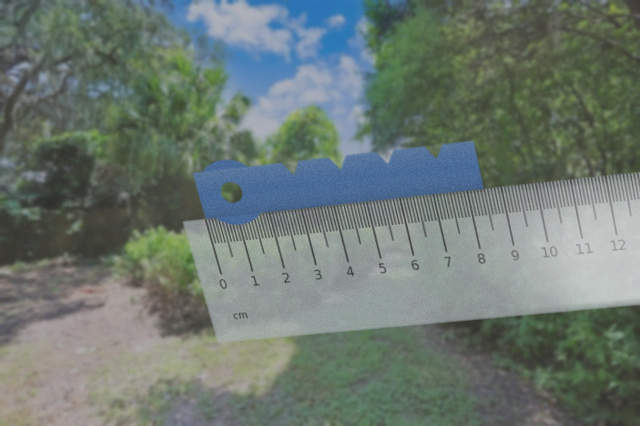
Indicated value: 8.5 cm
